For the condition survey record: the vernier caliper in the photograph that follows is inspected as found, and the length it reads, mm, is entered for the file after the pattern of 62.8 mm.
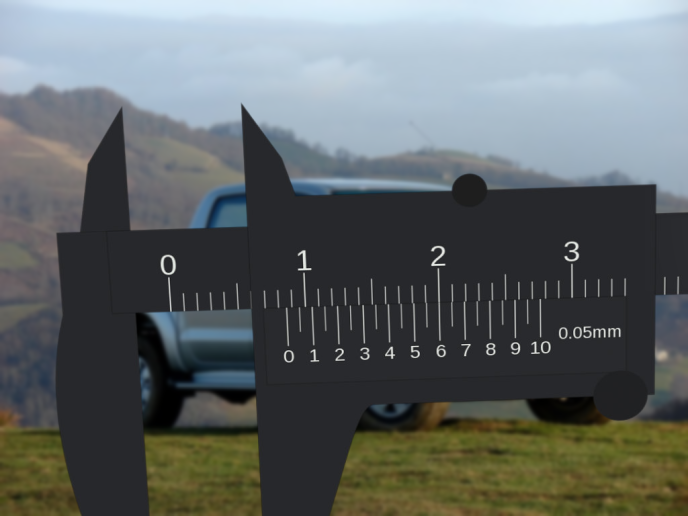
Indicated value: 8.6 mm
